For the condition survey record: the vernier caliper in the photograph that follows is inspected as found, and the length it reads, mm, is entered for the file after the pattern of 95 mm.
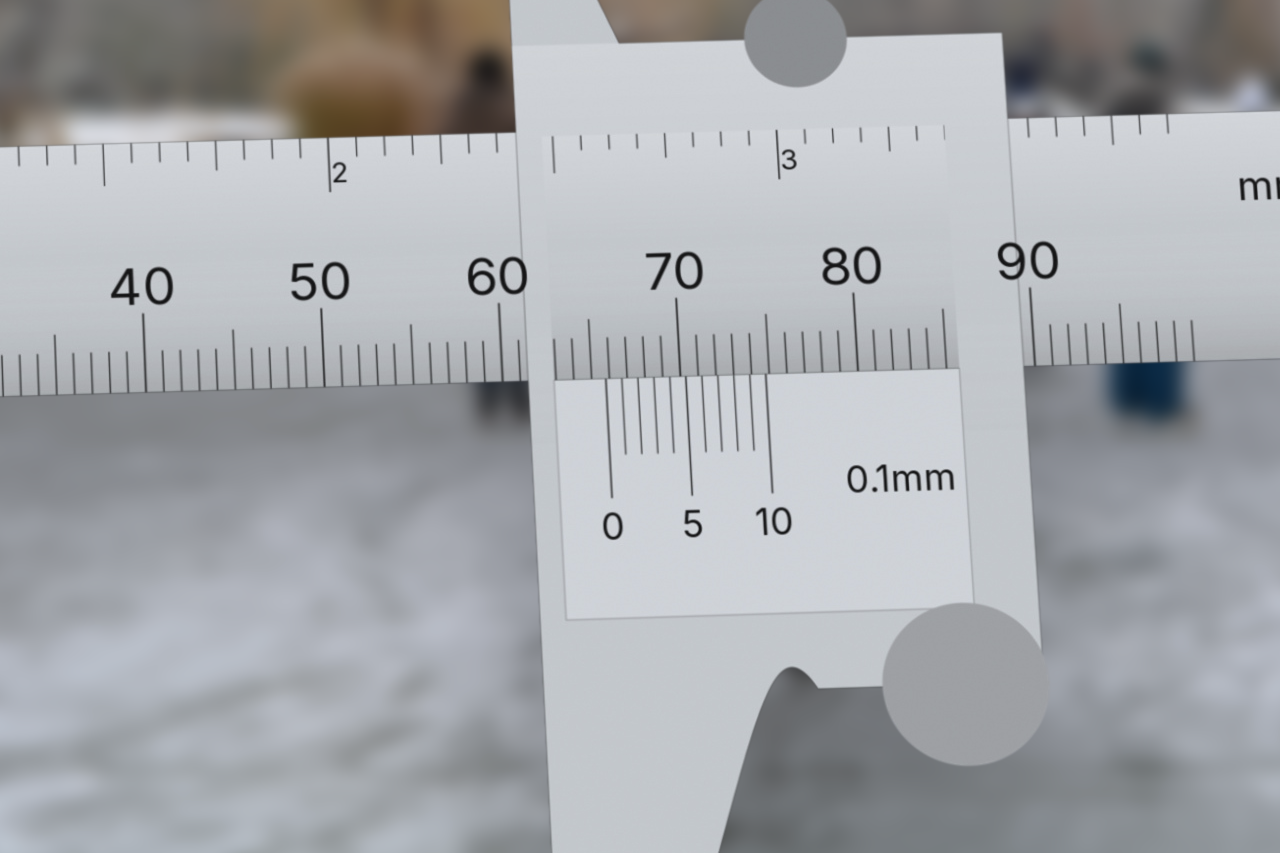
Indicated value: 65.8 mm
